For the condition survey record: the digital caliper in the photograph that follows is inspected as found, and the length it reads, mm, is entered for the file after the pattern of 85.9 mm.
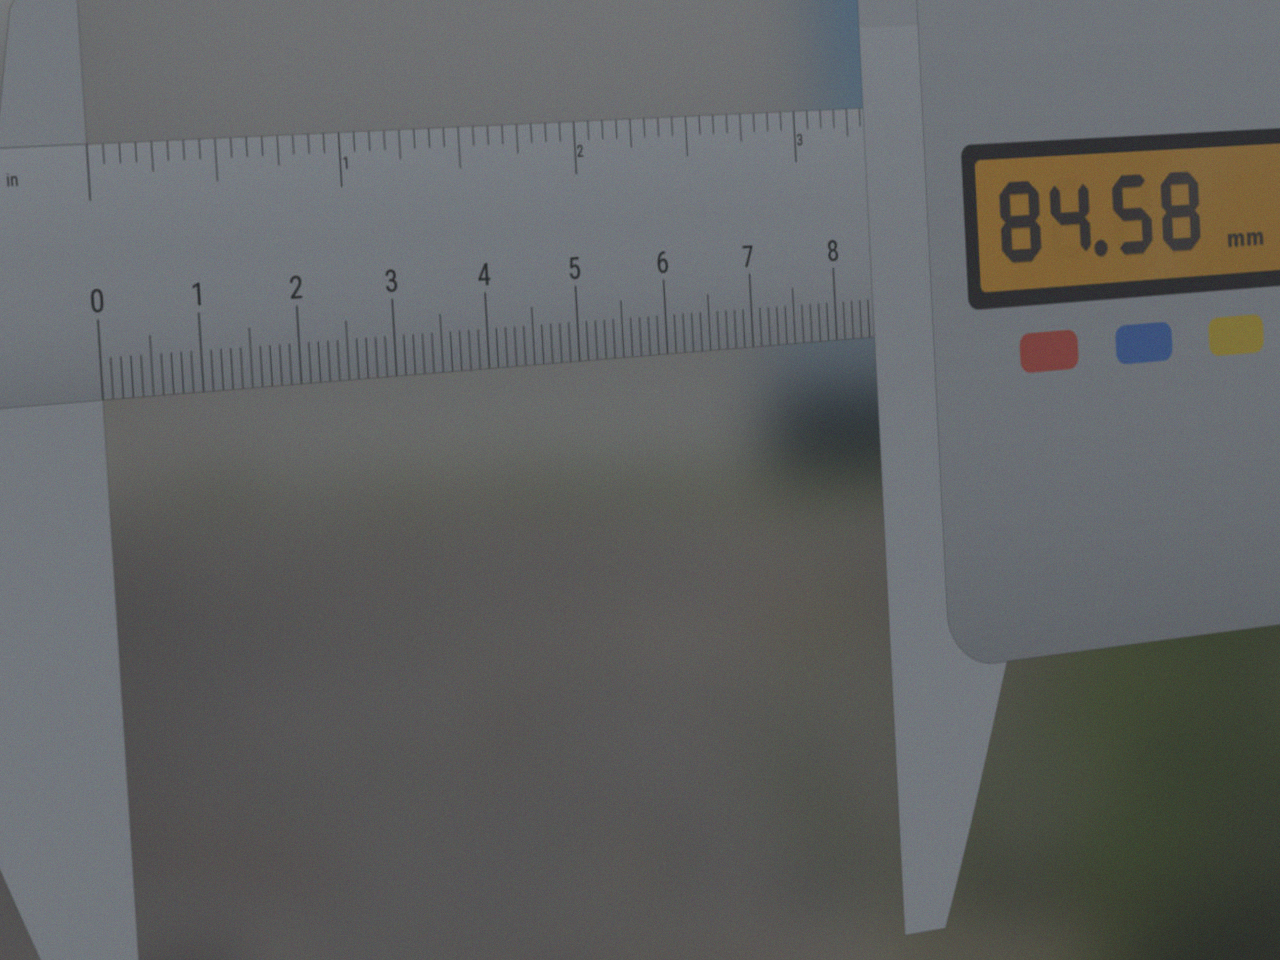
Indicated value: 84.58 mm
